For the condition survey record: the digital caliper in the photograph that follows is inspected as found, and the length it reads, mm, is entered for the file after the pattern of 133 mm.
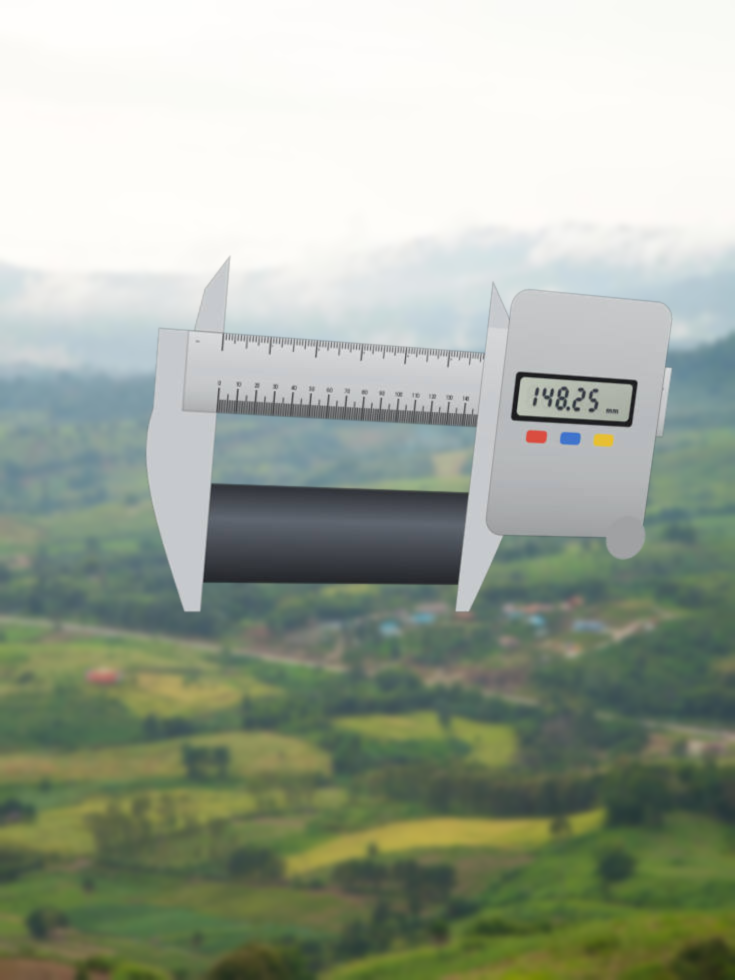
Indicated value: 148.25 mm
